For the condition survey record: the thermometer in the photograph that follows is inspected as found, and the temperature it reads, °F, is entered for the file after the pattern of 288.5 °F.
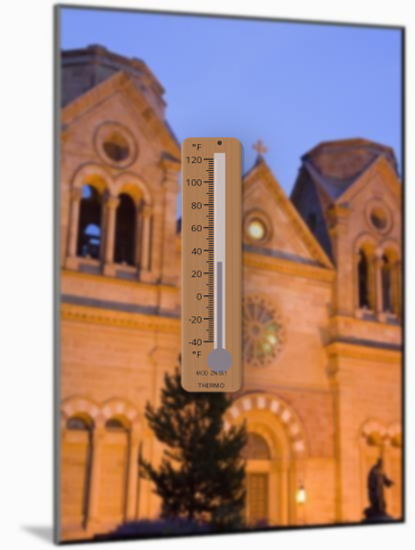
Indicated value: 30 °F
